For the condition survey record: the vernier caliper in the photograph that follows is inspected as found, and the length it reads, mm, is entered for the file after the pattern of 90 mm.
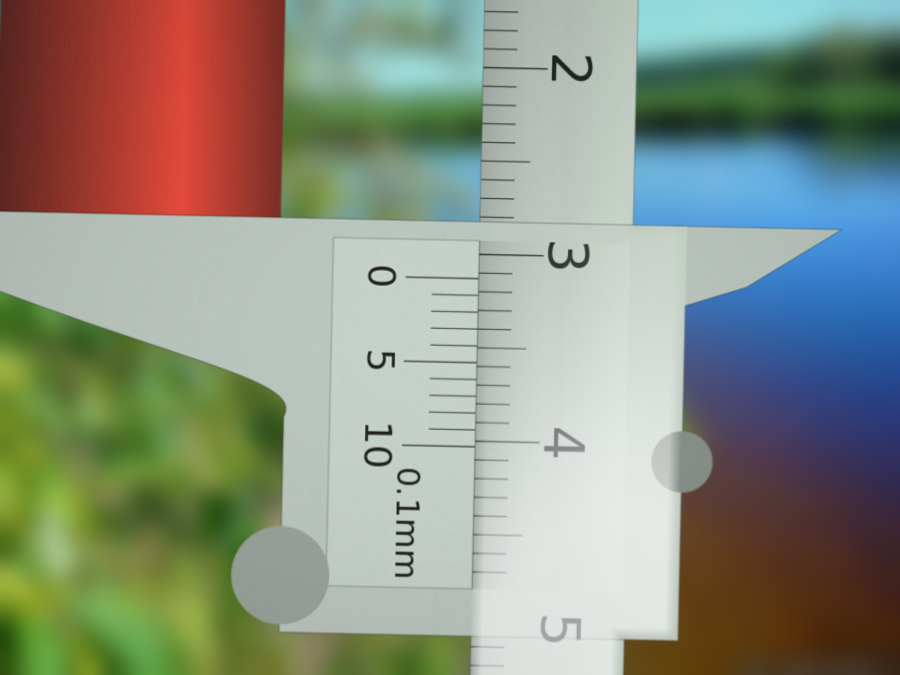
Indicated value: 31.3 mm
